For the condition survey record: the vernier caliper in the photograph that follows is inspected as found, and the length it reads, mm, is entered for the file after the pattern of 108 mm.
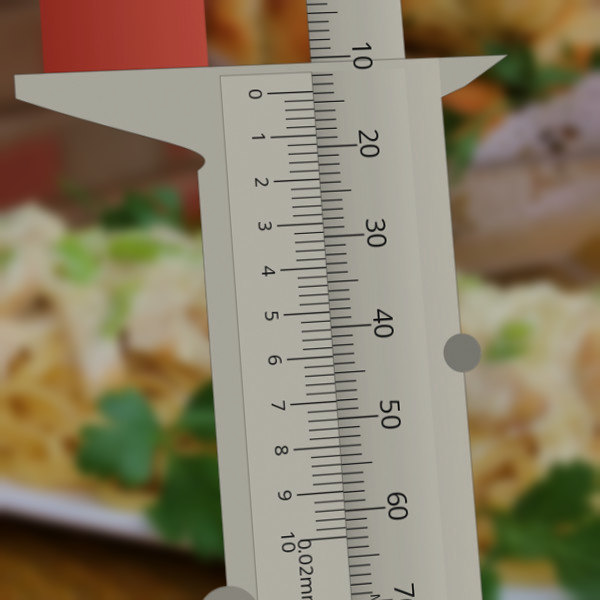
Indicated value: 13.8 mm
